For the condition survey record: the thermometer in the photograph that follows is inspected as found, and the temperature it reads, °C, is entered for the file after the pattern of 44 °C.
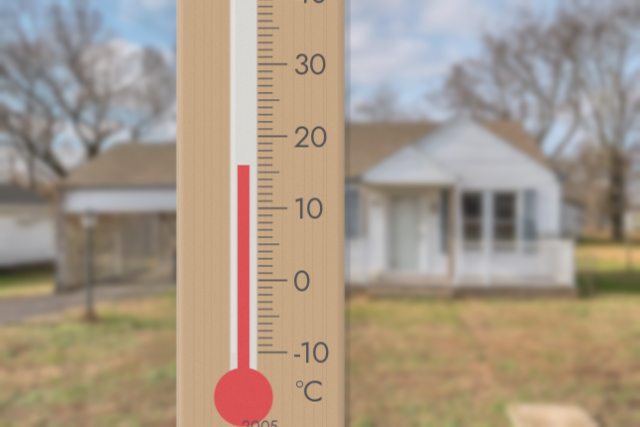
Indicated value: 16 °C
